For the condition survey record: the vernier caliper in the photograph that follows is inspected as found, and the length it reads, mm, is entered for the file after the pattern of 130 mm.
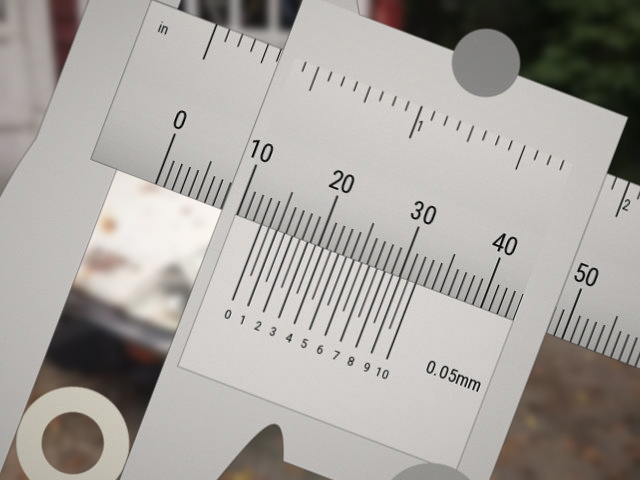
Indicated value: 13.0 mm
